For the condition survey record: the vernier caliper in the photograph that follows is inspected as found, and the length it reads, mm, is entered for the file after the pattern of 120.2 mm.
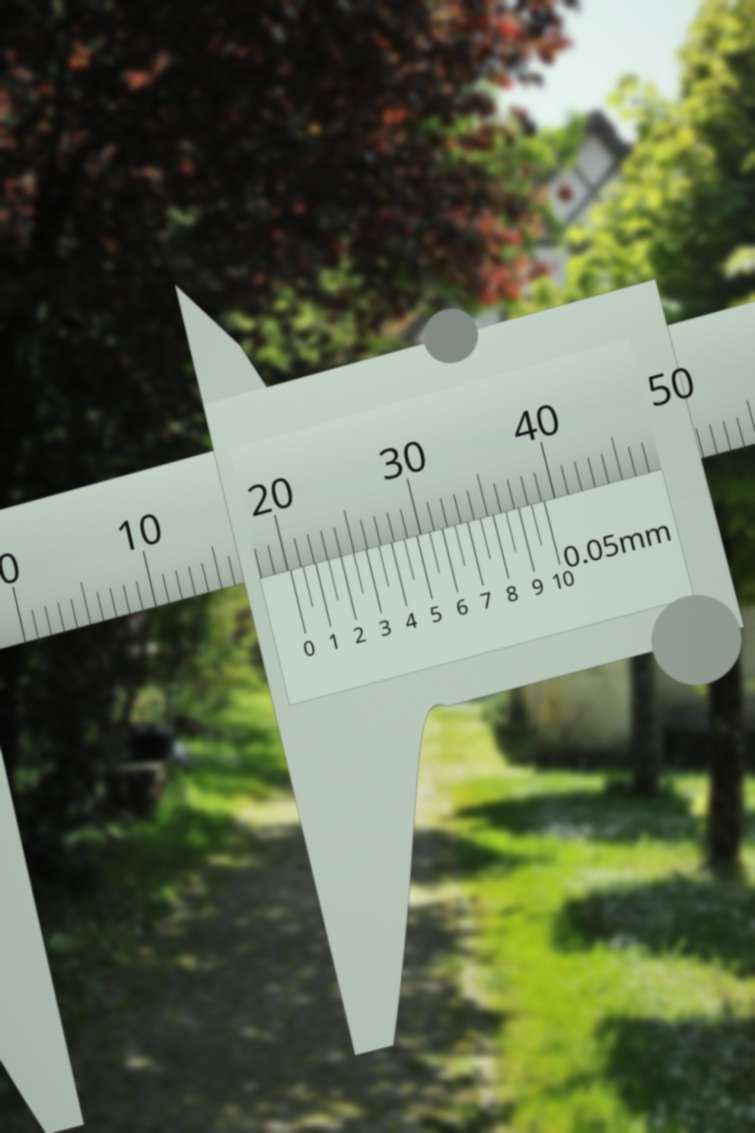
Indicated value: 20.2 mm
